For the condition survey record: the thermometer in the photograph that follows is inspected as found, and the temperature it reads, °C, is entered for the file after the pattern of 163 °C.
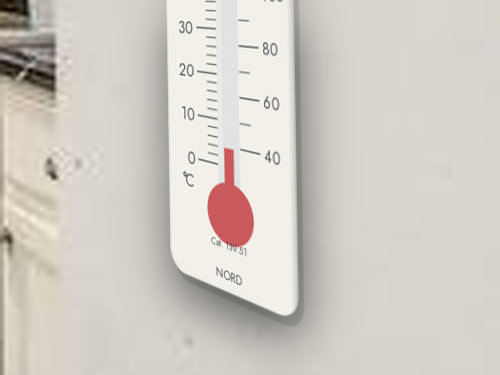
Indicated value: 4 °C
